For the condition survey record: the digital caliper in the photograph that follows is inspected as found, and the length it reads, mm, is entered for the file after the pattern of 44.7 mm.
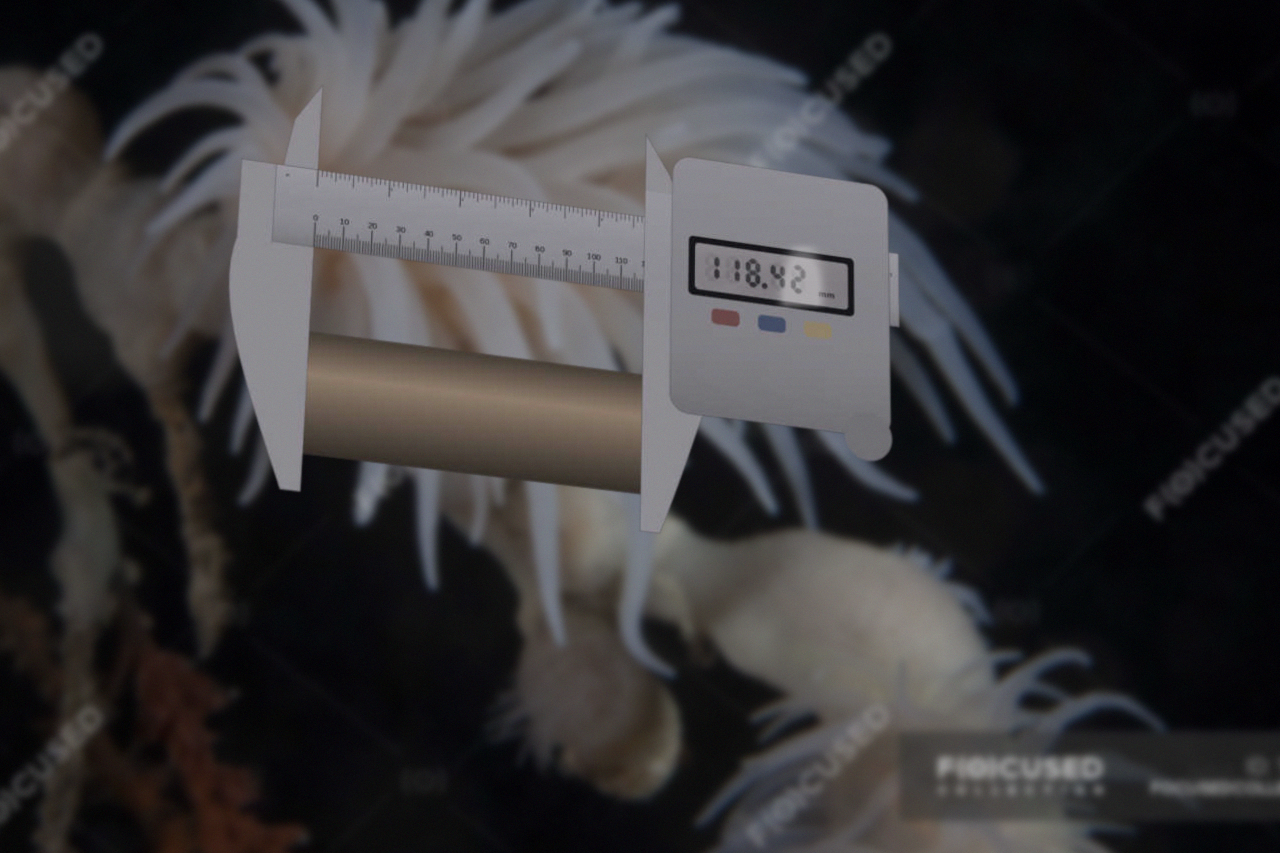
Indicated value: 118.42 mm
